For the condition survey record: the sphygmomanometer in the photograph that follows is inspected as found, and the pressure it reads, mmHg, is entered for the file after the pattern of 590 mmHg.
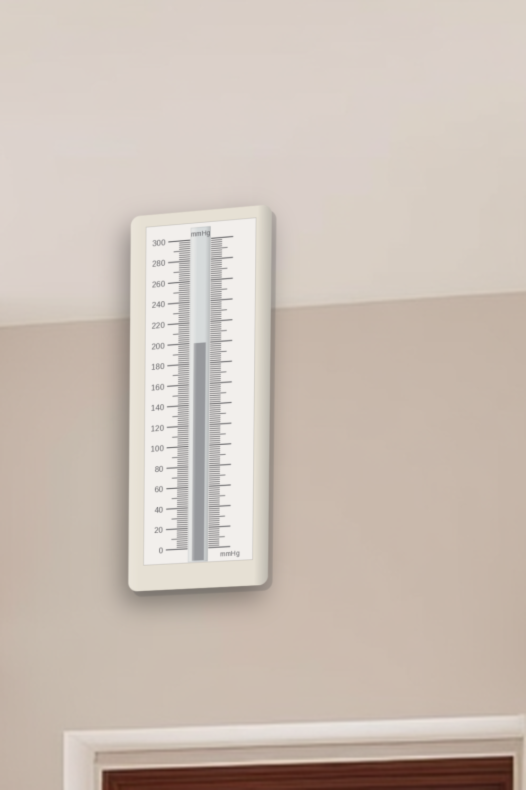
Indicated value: 200 mmHg
